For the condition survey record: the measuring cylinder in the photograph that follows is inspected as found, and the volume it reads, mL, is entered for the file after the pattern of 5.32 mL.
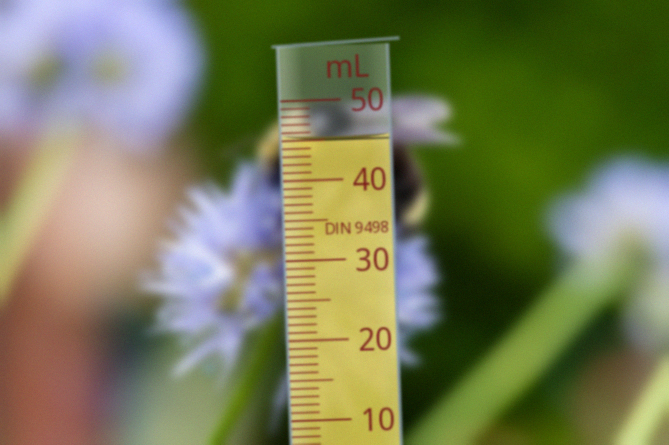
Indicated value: 45 mL
